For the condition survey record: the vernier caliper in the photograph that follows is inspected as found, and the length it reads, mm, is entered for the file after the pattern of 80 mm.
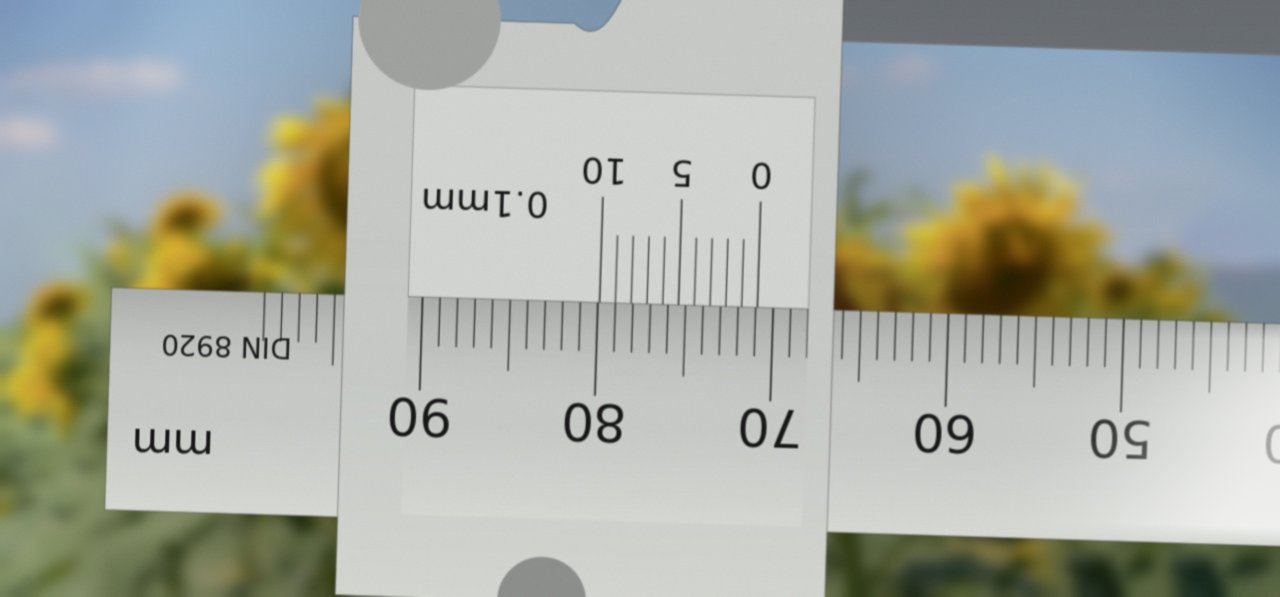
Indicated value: 70.9 mm
